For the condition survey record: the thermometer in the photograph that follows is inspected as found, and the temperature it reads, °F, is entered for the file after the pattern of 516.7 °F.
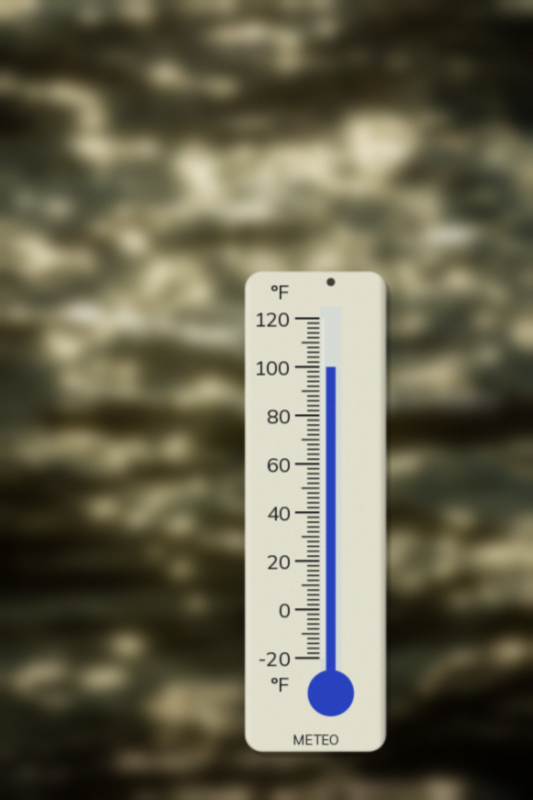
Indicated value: 100 °F
